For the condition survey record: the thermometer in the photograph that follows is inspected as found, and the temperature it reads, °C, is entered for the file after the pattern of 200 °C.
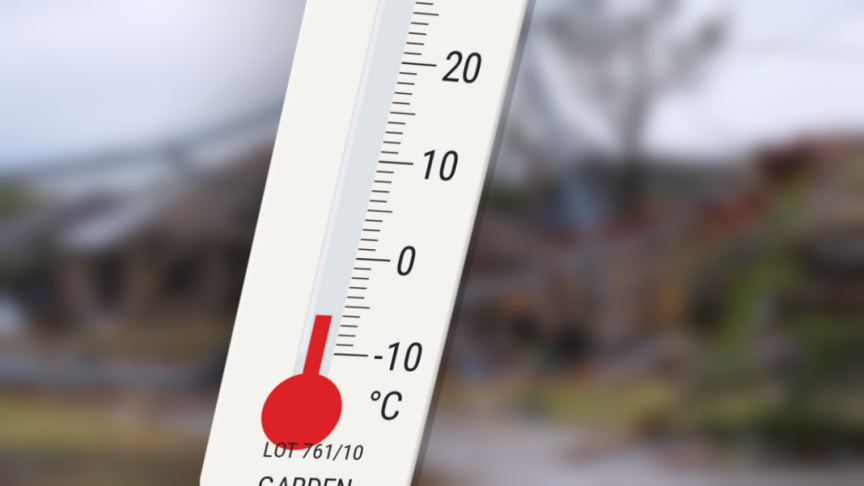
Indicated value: -6 °C
